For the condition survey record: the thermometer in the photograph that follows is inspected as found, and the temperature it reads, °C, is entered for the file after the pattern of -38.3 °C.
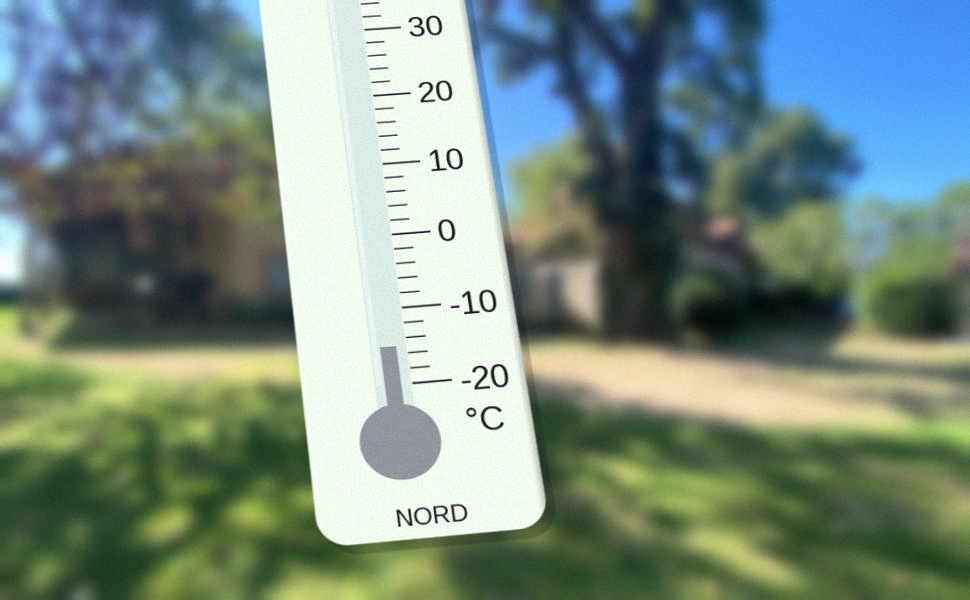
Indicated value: -15 °C
